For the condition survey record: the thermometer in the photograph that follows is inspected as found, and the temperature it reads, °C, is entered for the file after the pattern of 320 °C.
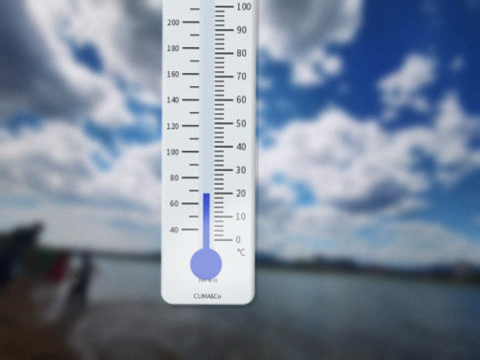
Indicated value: 20 °C
